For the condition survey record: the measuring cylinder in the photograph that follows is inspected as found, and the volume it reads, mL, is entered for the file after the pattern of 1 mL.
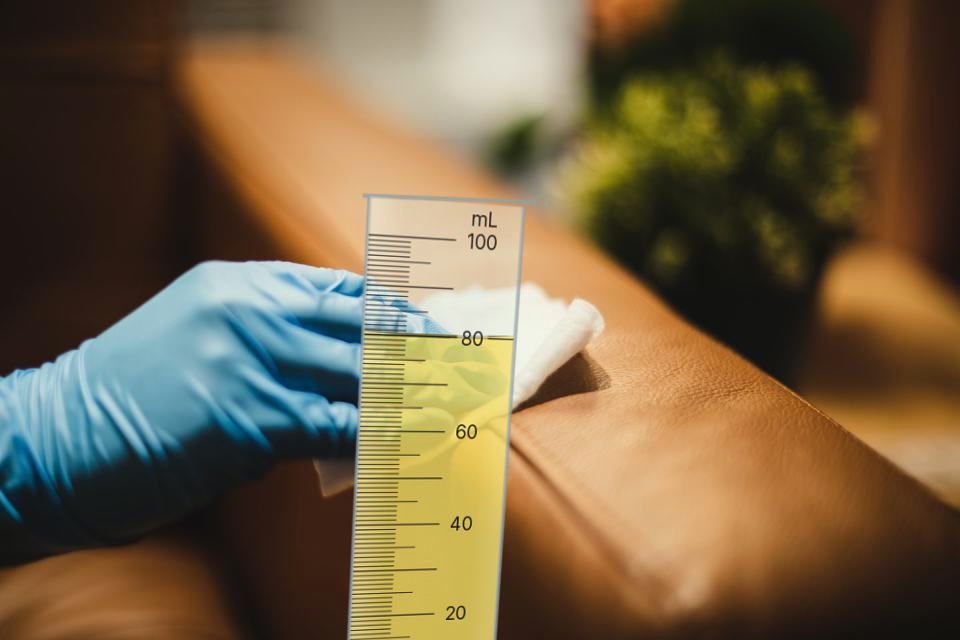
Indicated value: 80 mL
